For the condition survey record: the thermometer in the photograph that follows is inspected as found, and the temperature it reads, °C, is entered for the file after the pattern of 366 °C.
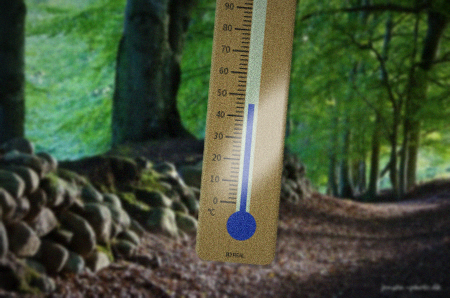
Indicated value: 46 °C
